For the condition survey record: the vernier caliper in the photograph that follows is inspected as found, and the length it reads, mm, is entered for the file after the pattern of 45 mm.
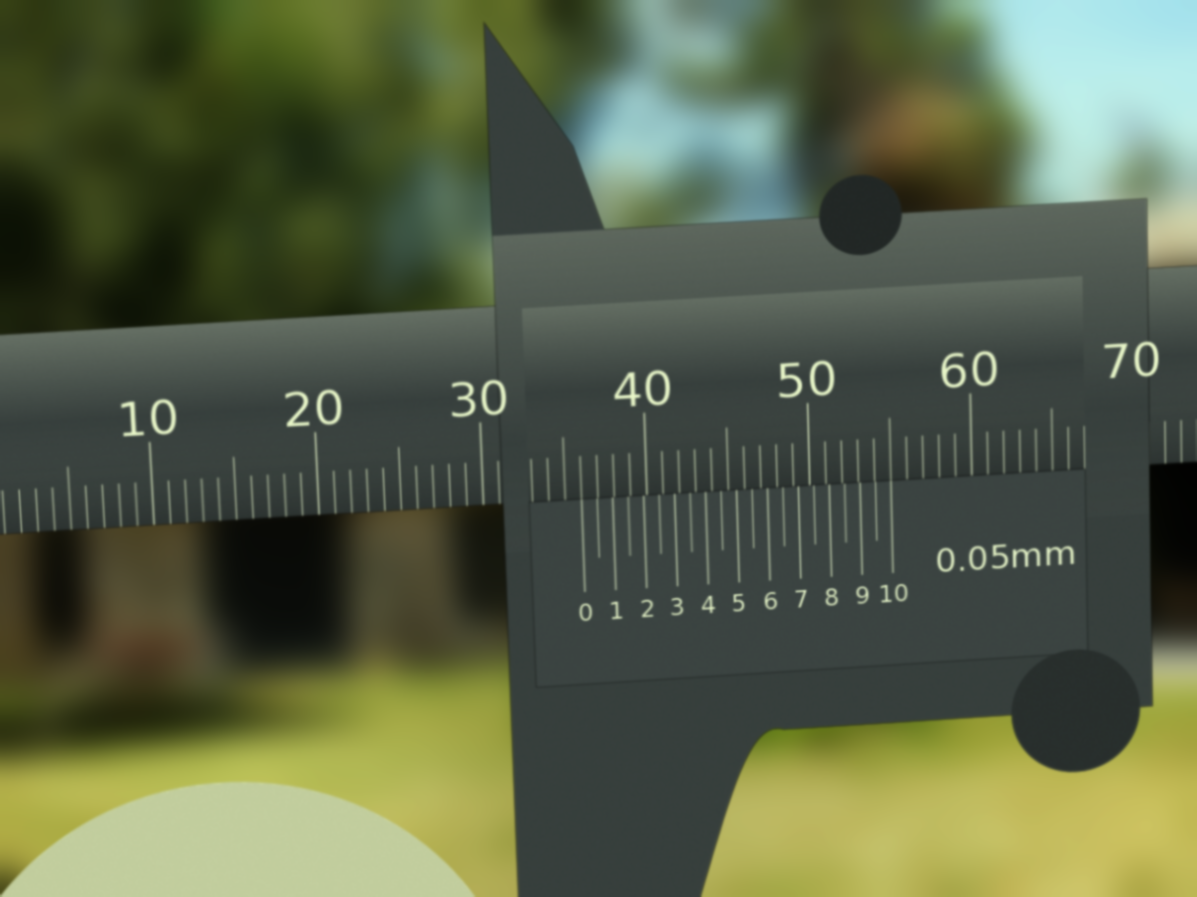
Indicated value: 36.0 mm
